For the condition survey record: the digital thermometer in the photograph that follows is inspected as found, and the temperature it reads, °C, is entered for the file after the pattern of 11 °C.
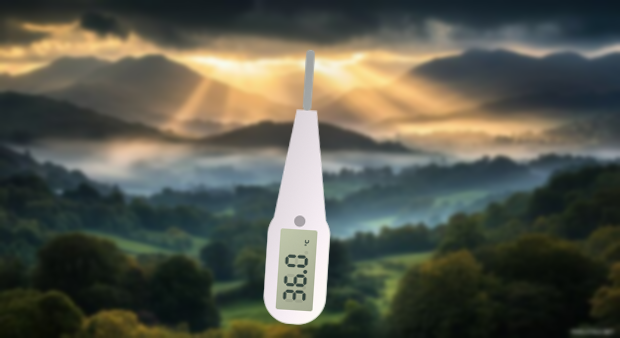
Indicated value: 36.0 °C
